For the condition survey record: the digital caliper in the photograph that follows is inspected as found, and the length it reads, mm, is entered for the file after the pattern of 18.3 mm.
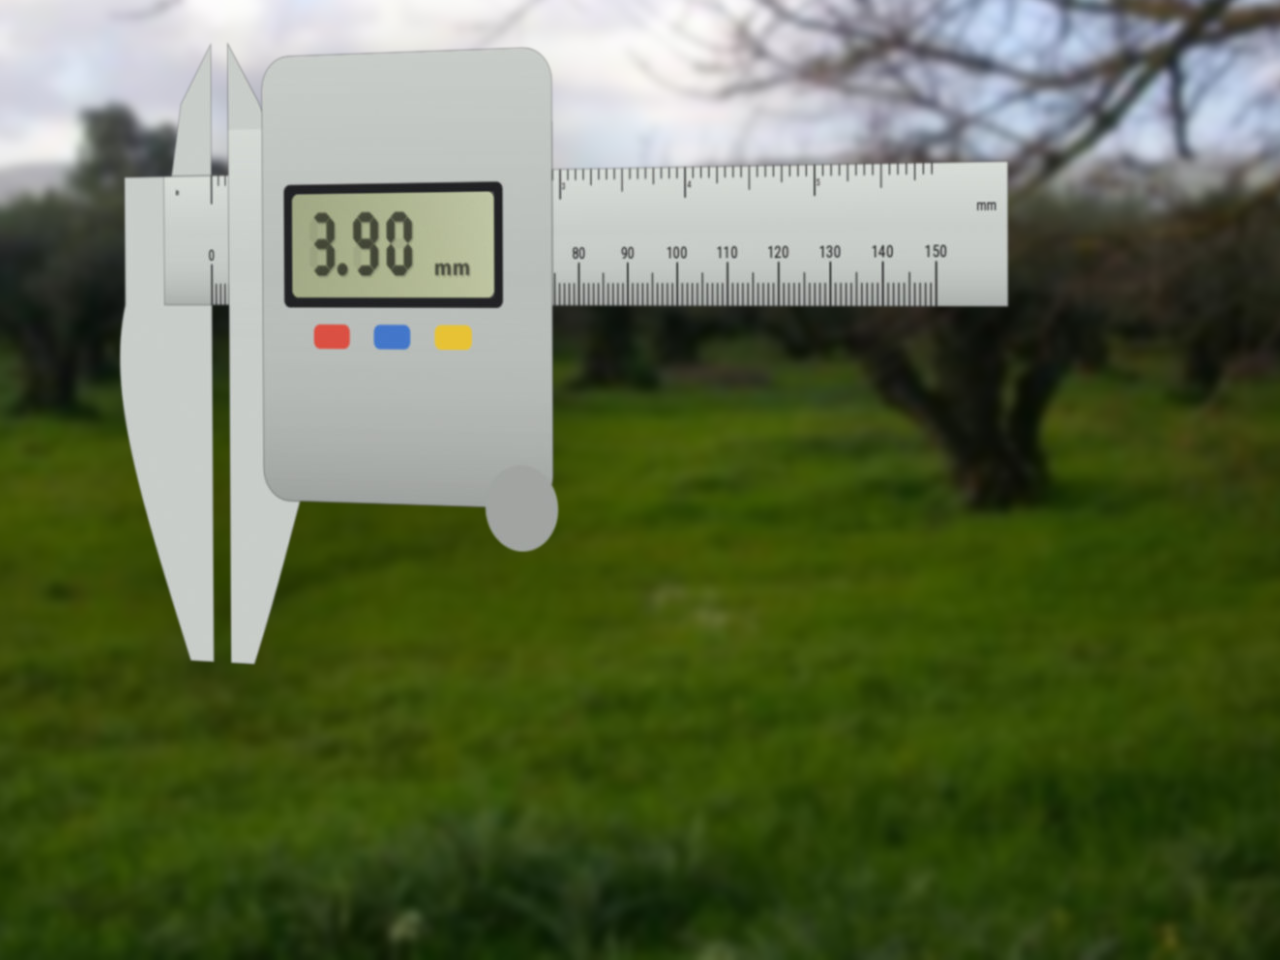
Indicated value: 3.90 mm
